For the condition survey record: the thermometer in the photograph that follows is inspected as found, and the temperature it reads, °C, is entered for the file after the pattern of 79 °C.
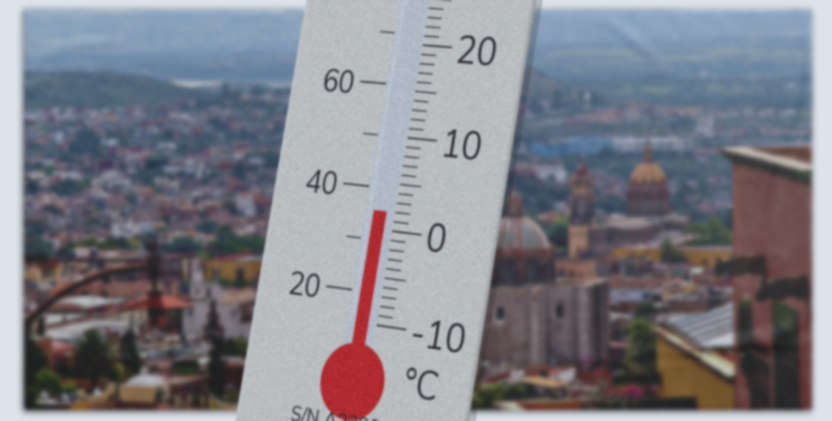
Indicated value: 2 °C
